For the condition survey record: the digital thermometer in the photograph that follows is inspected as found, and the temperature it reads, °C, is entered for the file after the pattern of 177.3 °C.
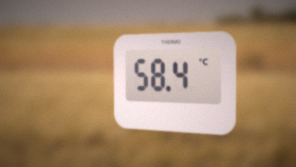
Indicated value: 58.4 °C
